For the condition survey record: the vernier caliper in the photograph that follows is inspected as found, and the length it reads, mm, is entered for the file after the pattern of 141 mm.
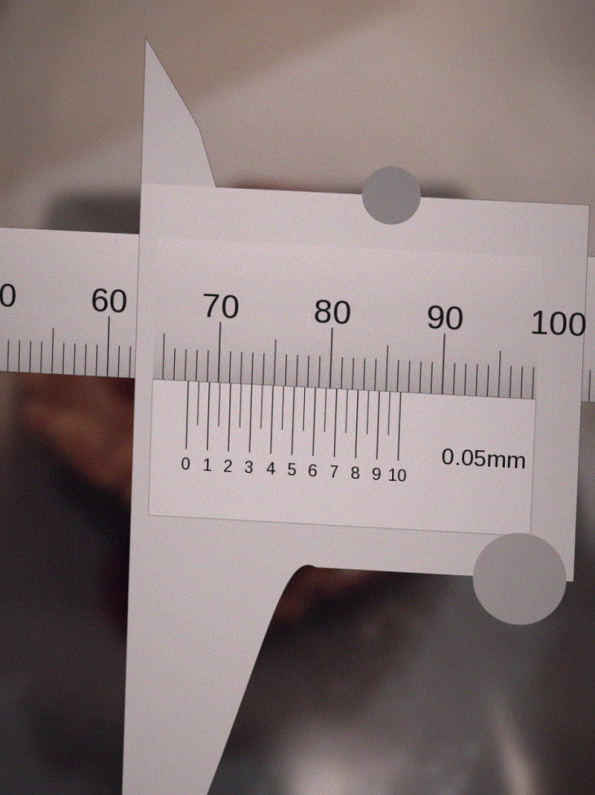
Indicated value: 67.3 mm
